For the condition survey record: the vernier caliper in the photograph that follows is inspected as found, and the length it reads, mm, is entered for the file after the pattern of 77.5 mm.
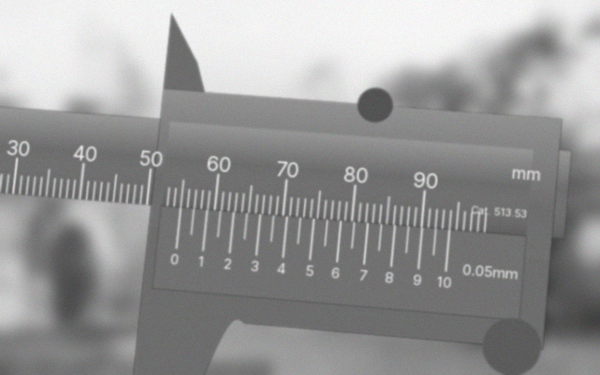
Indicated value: 55.0 mm
